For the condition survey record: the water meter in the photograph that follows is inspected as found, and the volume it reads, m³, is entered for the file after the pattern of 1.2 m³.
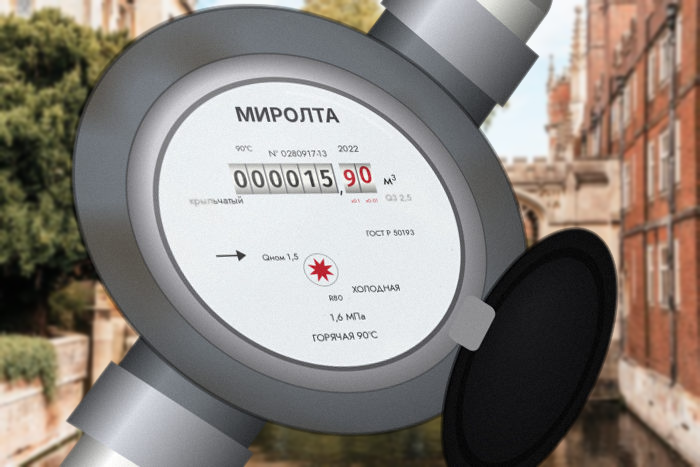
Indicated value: 15.90 m³
